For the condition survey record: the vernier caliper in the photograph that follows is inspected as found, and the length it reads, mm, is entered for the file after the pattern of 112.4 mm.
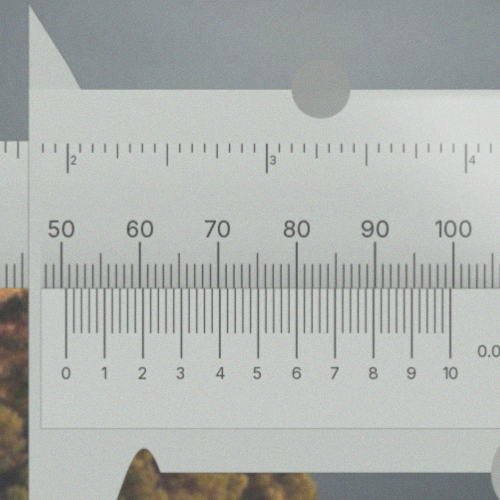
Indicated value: 50.6 mm
